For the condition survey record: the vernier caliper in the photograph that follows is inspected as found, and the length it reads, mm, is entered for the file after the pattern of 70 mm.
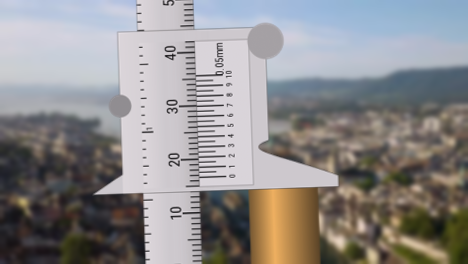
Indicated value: 16.6 mm
